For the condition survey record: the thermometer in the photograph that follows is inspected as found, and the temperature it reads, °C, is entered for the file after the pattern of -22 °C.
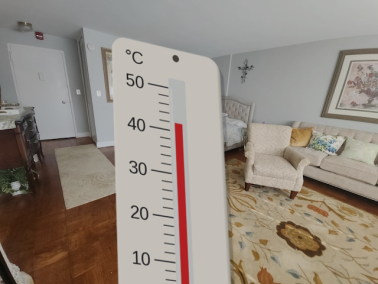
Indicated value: 42 °C
